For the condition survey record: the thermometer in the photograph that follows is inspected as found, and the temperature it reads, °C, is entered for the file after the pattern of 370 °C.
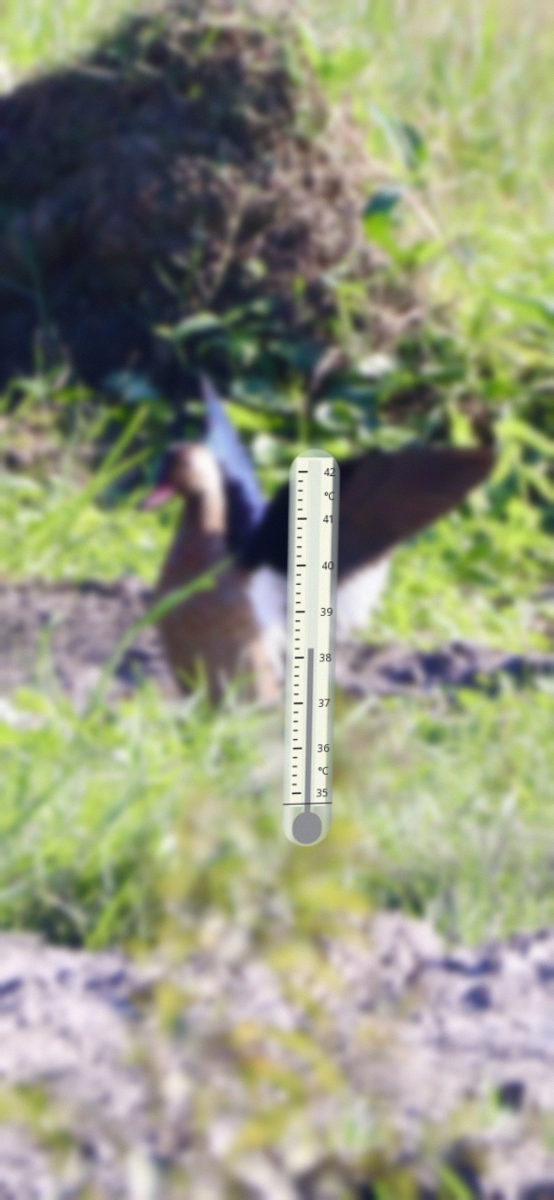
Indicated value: 38.2 °C
